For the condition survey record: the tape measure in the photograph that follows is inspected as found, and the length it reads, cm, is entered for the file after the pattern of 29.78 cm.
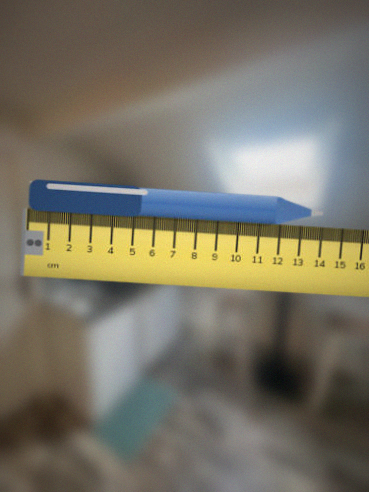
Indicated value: 14 cm
